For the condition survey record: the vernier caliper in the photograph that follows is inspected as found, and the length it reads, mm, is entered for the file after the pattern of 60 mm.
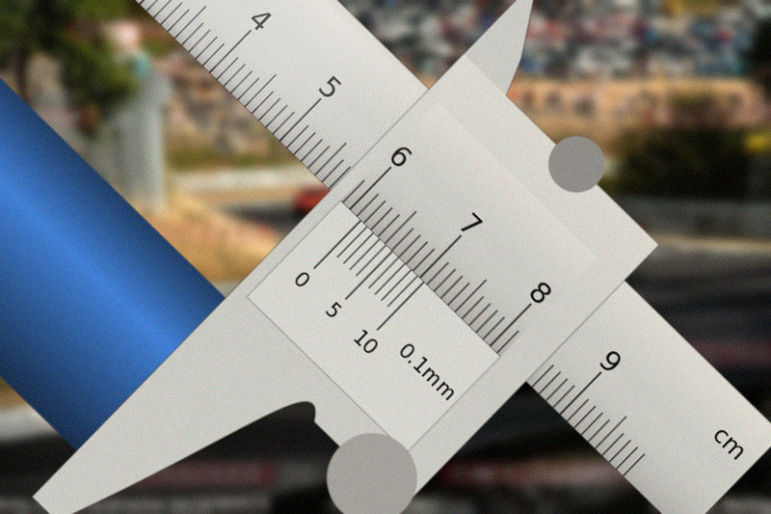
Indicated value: 61.6 mm
